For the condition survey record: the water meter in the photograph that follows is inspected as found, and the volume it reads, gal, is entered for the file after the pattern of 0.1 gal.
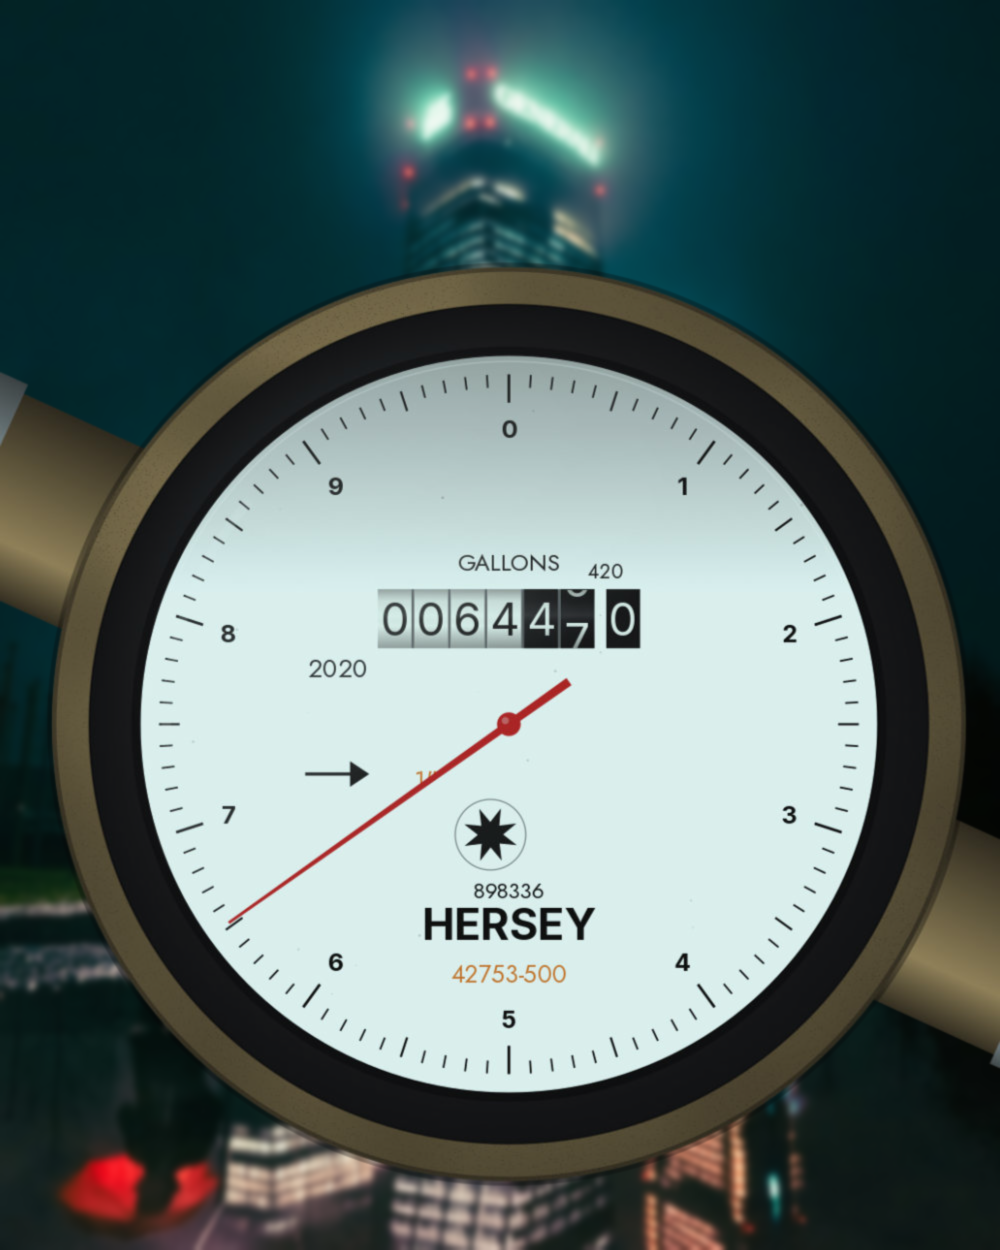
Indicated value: 64466.5 gal
